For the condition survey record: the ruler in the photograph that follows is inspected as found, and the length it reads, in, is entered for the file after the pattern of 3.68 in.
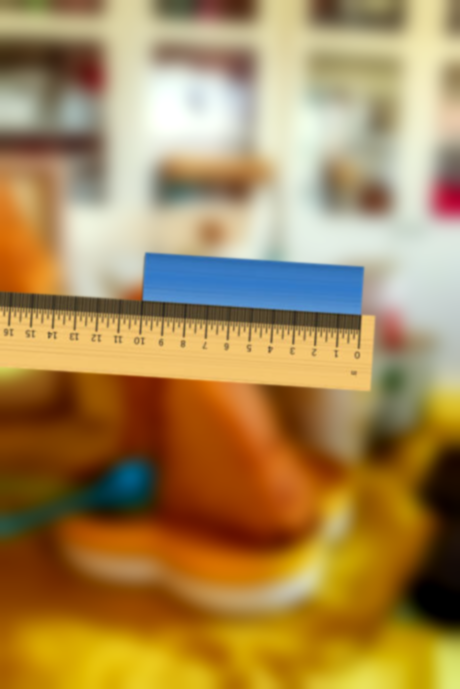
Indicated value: 10 in
